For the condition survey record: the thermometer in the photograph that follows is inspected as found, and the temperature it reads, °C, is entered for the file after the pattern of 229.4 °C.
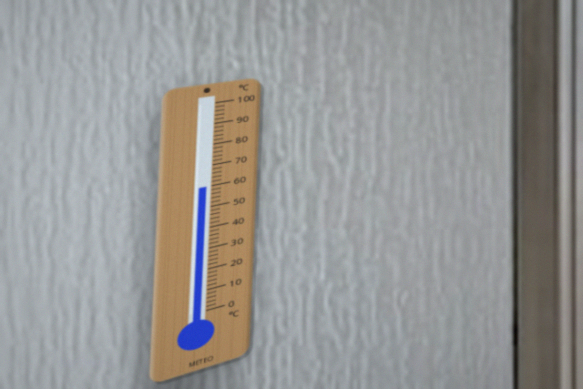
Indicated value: 60 °C
